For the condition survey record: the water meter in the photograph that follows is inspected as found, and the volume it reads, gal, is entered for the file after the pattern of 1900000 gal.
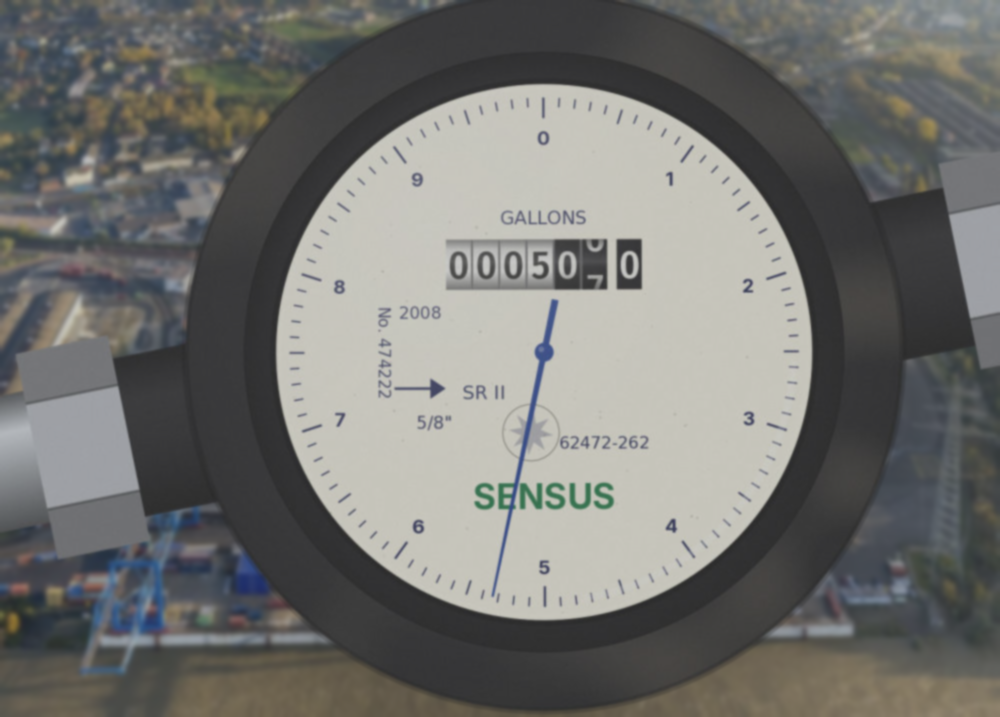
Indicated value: 5065.3 gal
